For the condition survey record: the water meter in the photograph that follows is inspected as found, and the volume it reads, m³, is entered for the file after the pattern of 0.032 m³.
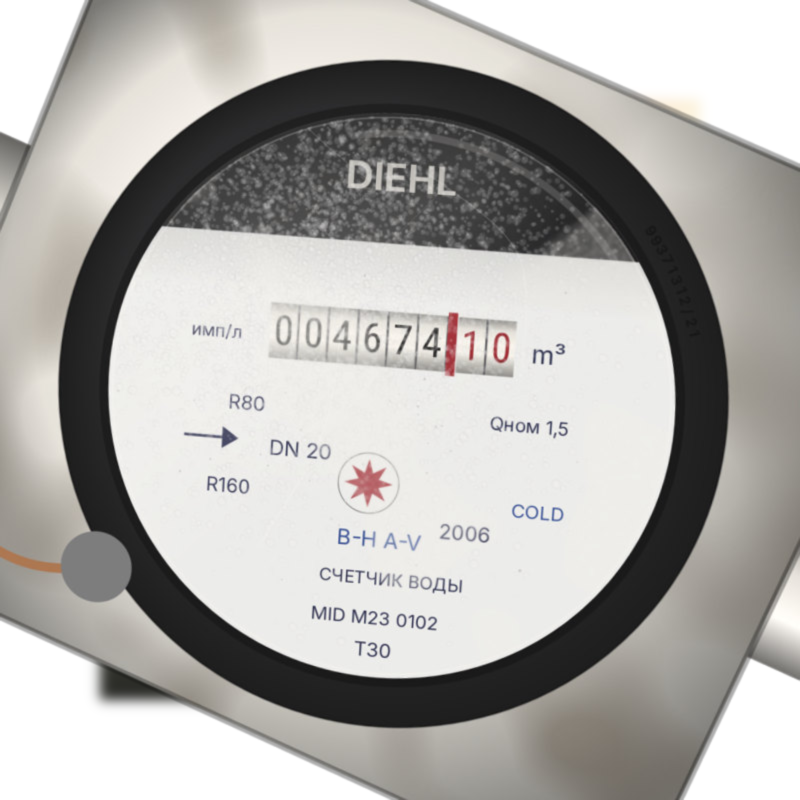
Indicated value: 4674.10 m³
